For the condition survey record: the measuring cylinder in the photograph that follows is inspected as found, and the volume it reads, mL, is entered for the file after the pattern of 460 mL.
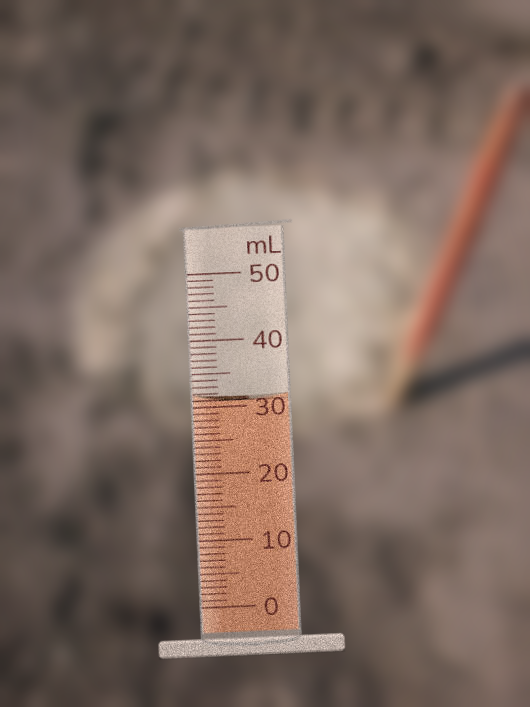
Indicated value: 31 mL
